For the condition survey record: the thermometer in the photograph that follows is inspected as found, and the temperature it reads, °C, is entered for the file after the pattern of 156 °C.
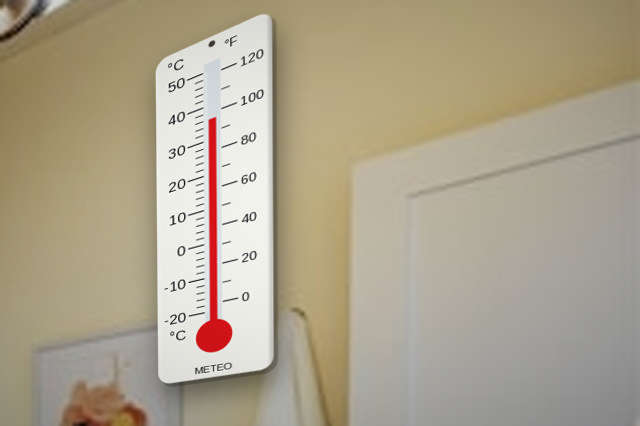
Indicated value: 36 °C
